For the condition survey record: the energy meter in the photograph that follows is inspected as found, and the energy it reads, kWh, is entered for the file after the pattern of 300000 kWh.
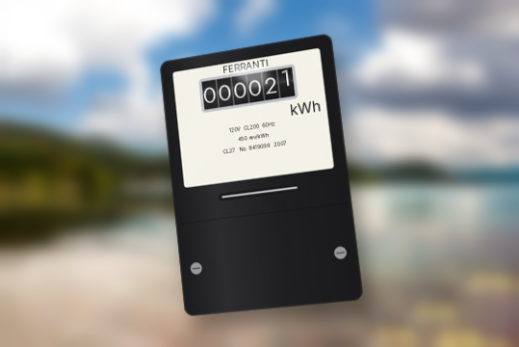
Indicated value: 21 kWh
